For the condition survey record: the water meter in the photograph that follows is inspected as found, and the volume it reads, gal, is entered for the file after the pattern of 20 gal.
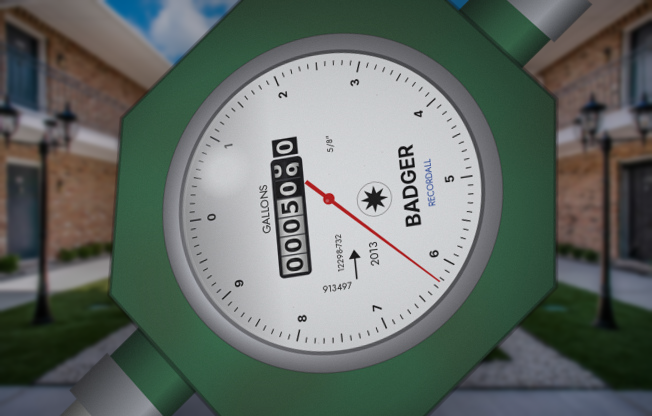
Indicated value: 5086.2 gal
